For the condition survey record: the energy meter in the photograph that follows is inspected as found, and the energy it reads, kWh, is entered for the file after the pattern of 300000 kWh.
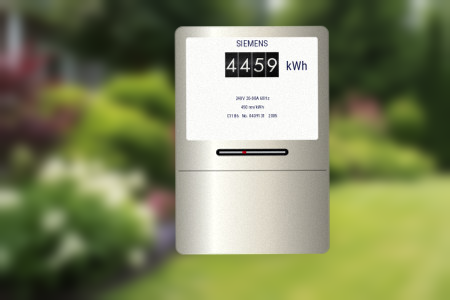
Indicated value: 4459 kWh
